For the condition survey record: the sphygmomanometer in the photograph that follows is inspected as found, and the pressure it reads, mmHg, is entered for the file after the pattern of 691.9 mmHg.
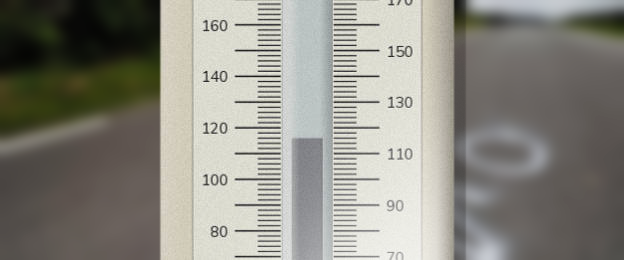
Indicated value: 116 mmHg
